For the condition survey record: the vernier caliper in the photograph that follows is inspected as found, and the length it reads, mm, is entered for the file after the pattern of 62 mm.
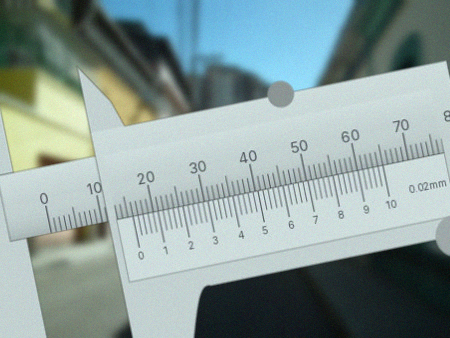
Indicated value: 16.0 mm
